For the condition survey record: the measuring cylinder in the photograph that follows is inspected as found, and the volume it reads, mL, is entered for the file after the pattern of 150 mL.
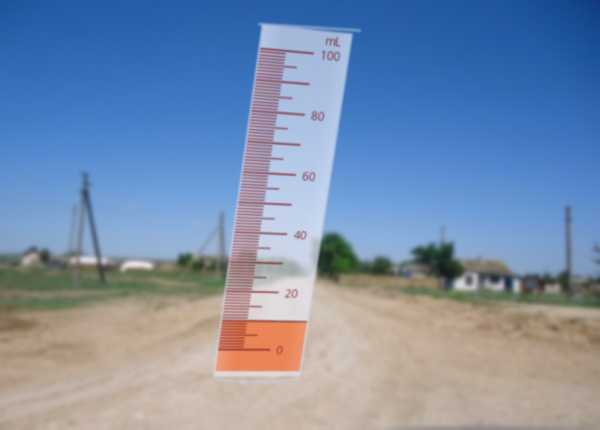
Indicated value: 10 mL
